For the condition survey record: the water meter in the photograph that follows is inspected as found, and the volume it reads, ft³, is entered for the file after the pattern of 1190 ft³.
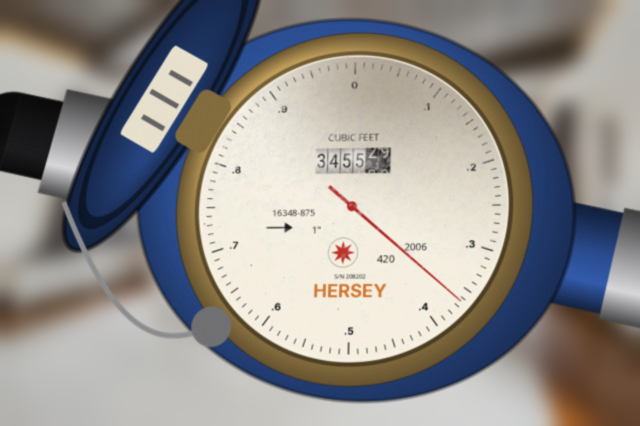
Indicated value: 345529.36 ft³
